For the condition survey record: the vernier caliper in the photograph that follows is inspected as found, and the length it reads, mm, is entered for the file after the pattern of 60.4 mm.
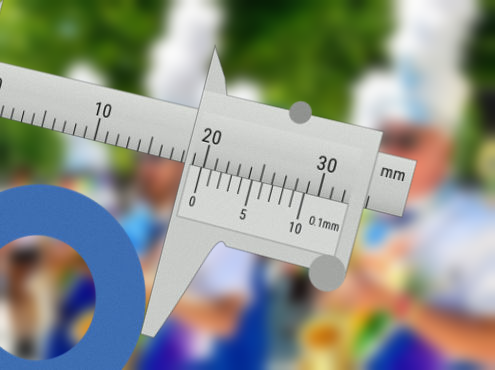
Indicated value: 19.8 mm
